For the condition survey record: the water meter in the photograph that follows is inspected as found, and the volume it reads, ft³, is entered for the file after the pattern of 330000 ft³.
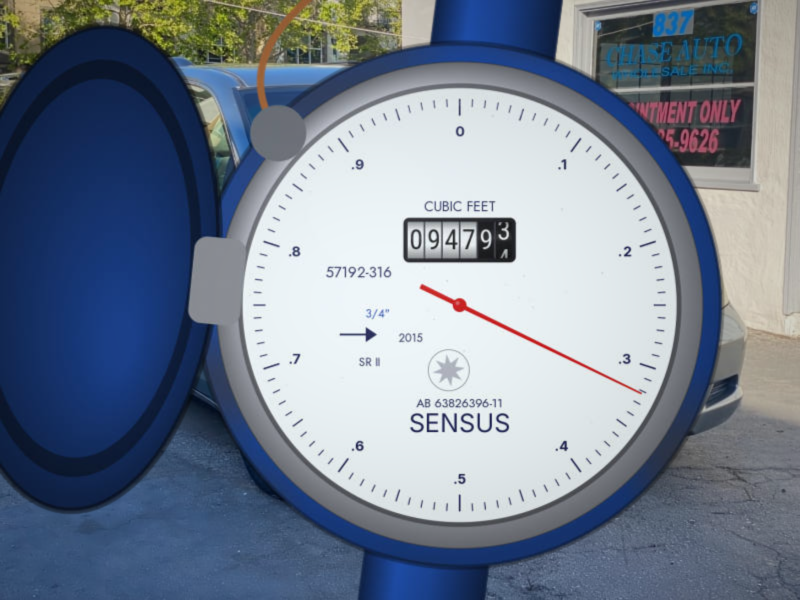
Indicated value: 94793.32 ft³
